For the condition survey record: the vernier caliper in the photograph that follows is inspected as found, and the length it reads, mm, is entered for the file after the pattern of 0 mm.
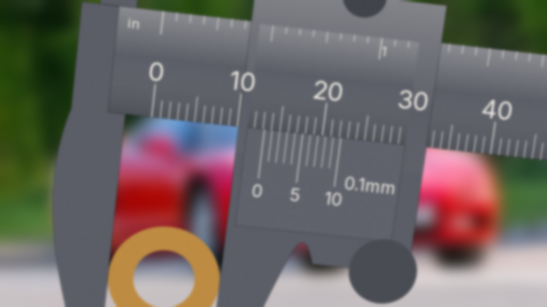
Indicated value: 13.2 mm
